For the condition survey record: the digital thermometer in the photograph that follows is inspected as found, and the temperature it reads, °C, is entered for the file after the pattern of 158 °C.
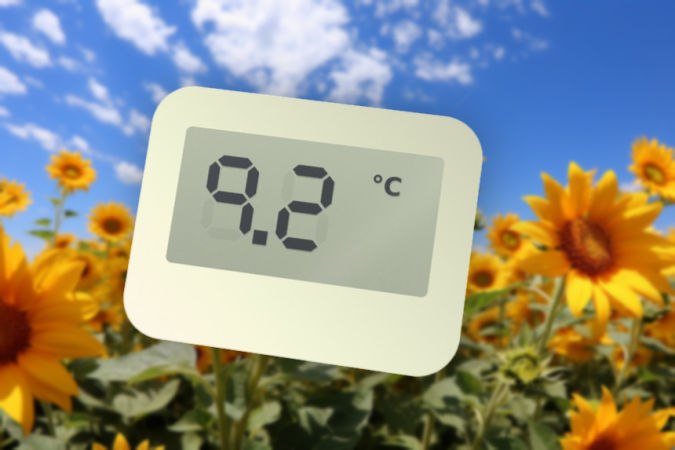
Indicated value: 9.2 °C
